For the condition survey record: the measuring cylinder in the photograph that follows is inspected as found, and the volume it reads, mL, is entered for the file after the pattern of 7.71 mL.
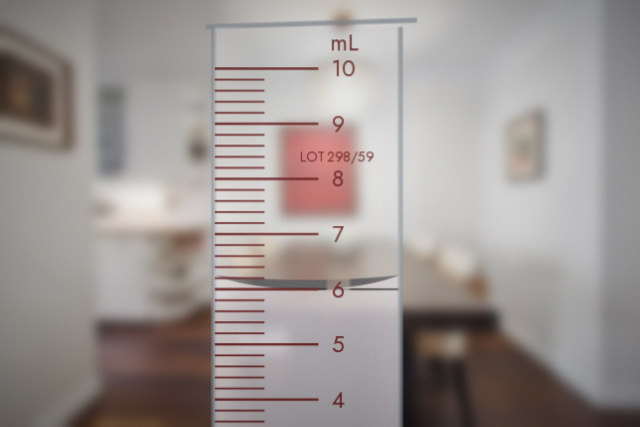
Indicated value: 6 mL
